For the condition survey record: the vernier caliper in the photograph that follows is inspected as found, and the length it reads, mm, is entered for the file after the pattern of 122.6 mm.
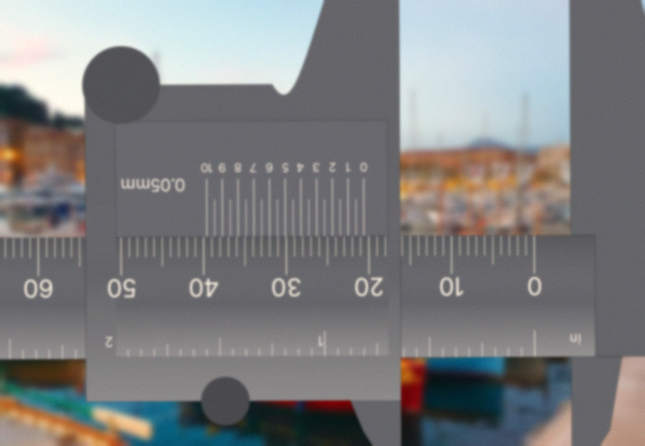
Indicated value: 20.6 mm
